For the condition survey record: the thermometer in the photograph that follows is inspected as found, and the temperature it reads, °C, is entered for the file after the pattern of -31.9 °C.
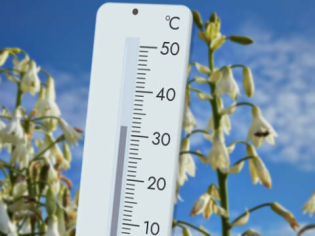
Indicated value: 32 °C
